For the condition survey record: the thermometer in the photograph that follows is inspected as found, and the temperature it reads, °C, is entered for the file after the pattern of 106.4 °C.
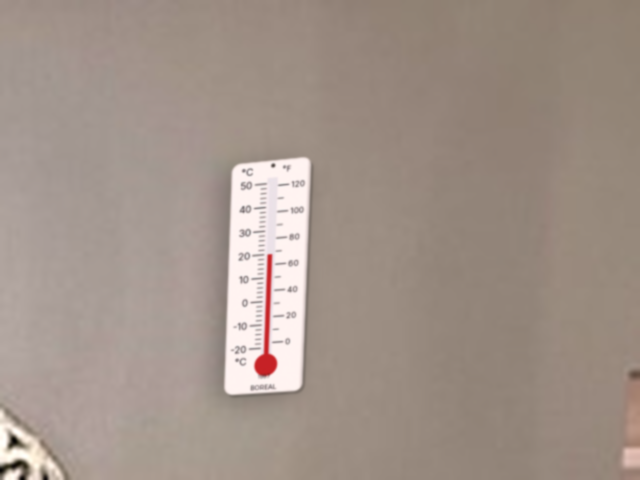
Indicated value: 20 °C
